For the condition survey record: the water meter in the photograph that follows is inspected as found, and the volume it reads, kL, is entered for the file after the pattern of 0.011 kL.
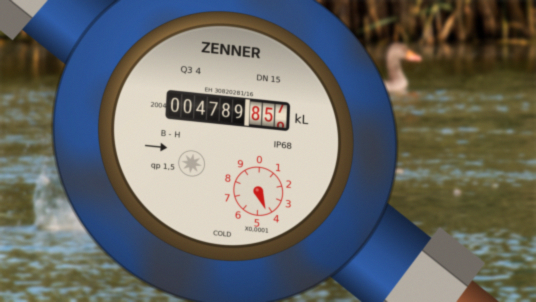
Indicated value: 4789.8574 kL
